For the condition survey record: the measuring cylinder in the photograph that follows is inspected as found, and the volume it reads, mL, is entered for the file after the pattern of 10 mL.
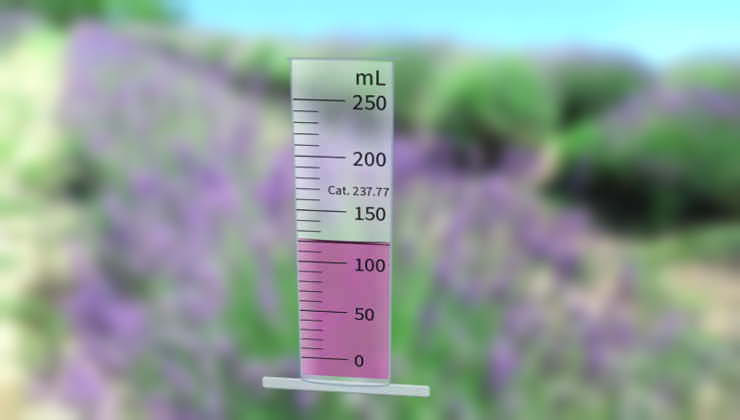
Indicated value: 120 mL
